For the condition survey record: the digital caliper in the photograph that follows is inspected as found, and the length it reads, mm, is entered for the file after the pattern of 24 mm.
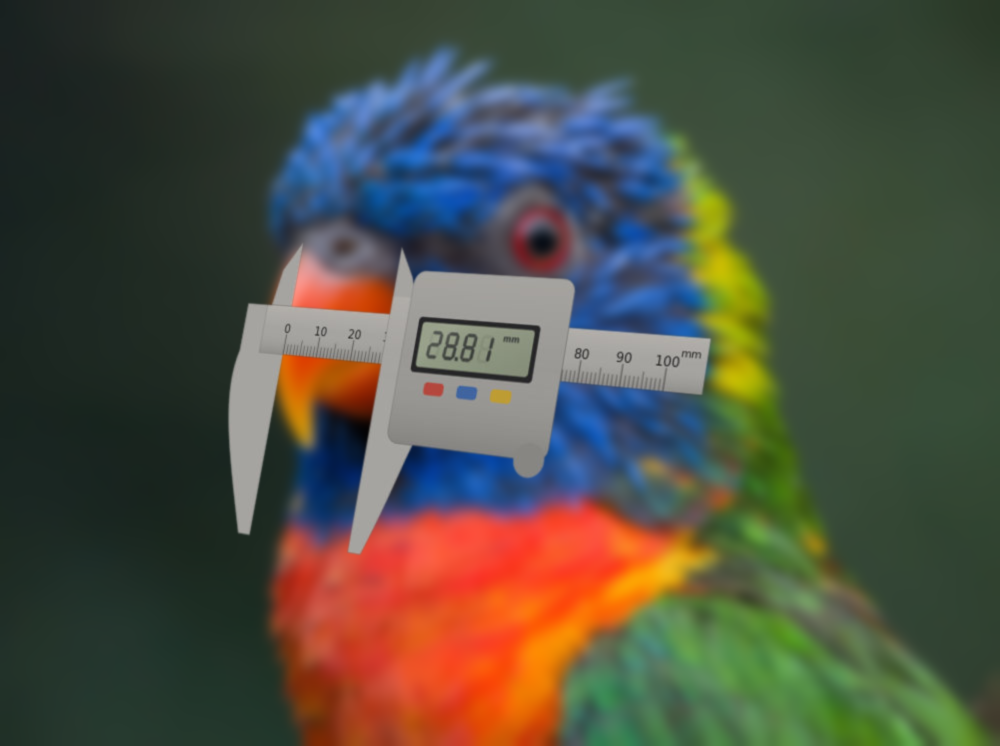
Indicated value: 28.81 mm
